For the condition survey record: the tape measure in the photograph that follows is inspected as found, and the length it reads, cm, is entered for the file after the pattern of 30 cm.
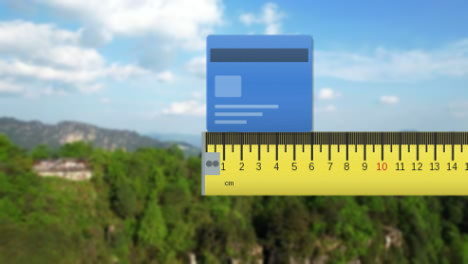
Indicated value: 6 cm
